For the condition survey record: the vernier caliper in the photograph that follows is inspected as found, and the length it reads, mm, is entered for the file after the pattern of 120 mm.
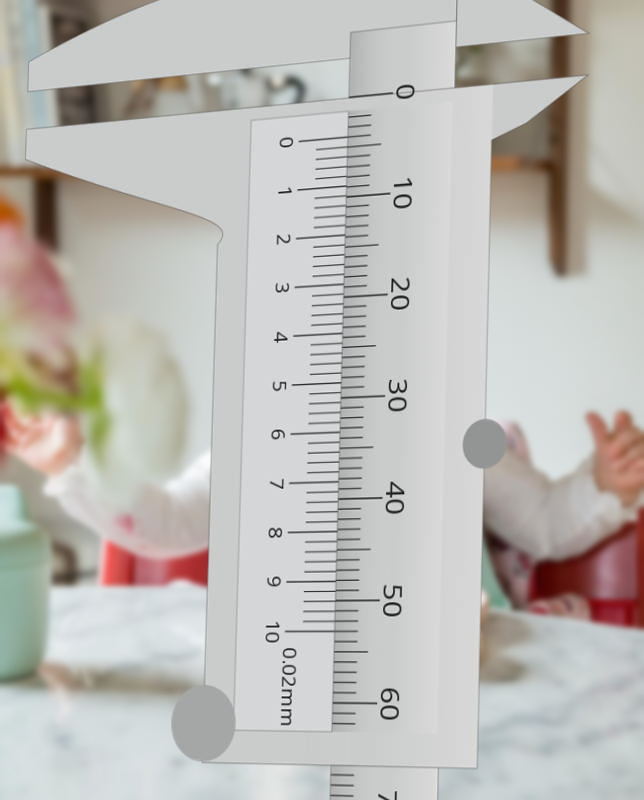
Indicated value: 4.0 mm
